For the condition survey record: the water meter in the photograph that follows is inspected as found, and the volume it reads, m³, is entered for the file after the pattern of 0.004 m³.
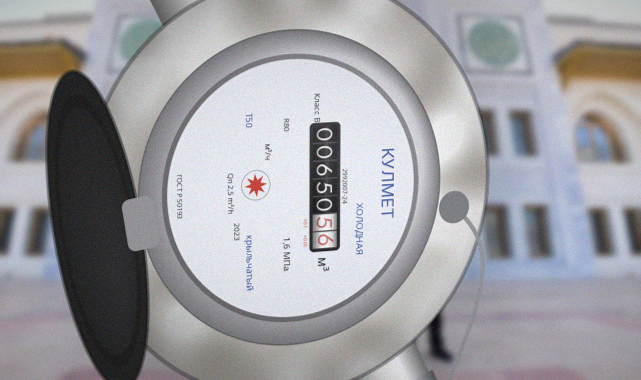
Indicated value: 650.56 m³
